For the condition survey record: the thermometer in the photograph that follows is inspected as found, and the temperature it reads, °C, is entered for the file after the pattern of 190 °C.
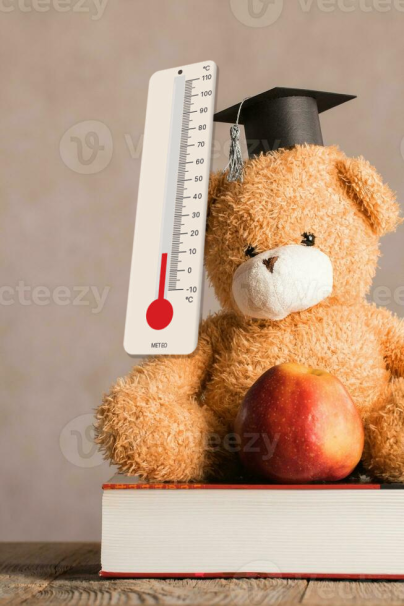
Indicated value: 10 °C
